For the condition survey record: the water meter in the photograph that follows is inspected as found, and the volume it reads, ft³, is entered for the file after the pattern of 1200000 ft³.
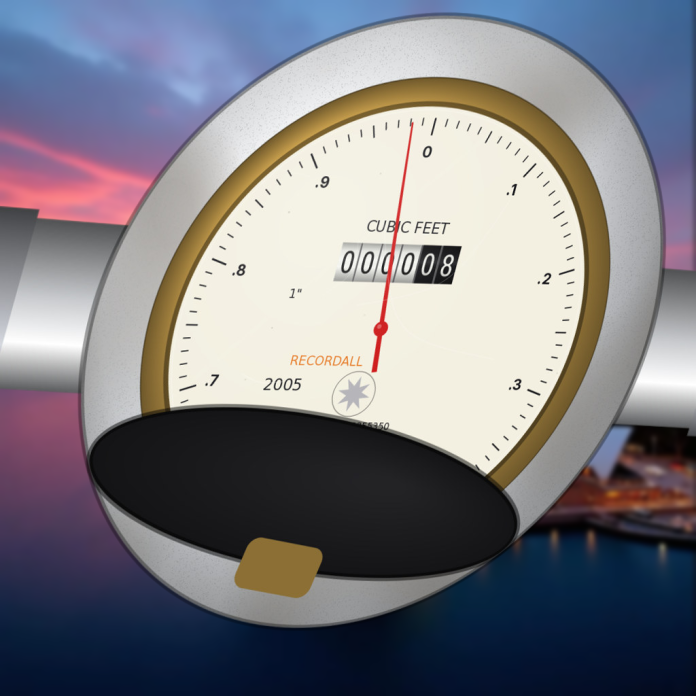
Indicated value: 7.98 ft³
